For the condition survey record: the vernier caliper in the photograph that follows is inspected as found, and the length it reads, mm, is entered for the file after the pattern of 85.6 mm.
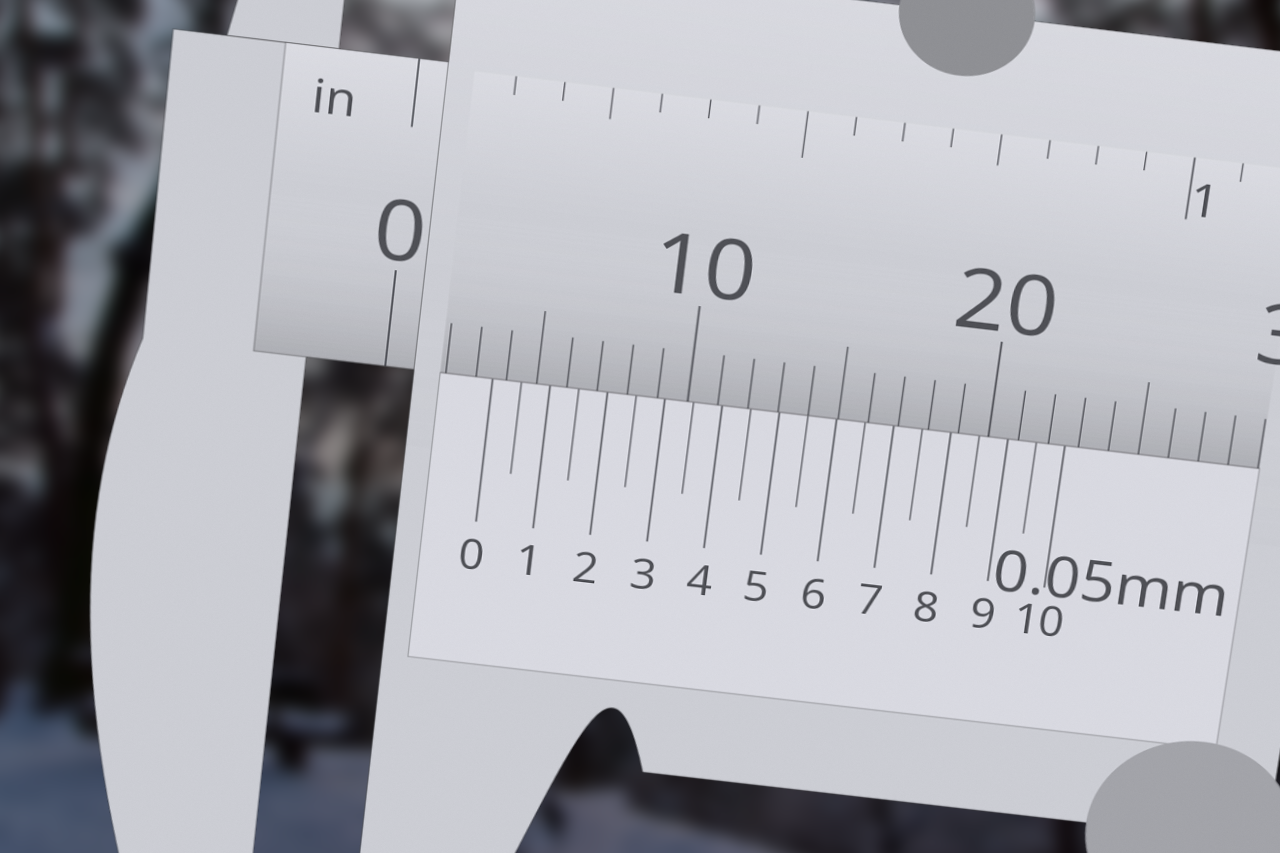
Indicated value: 3.55 mm
